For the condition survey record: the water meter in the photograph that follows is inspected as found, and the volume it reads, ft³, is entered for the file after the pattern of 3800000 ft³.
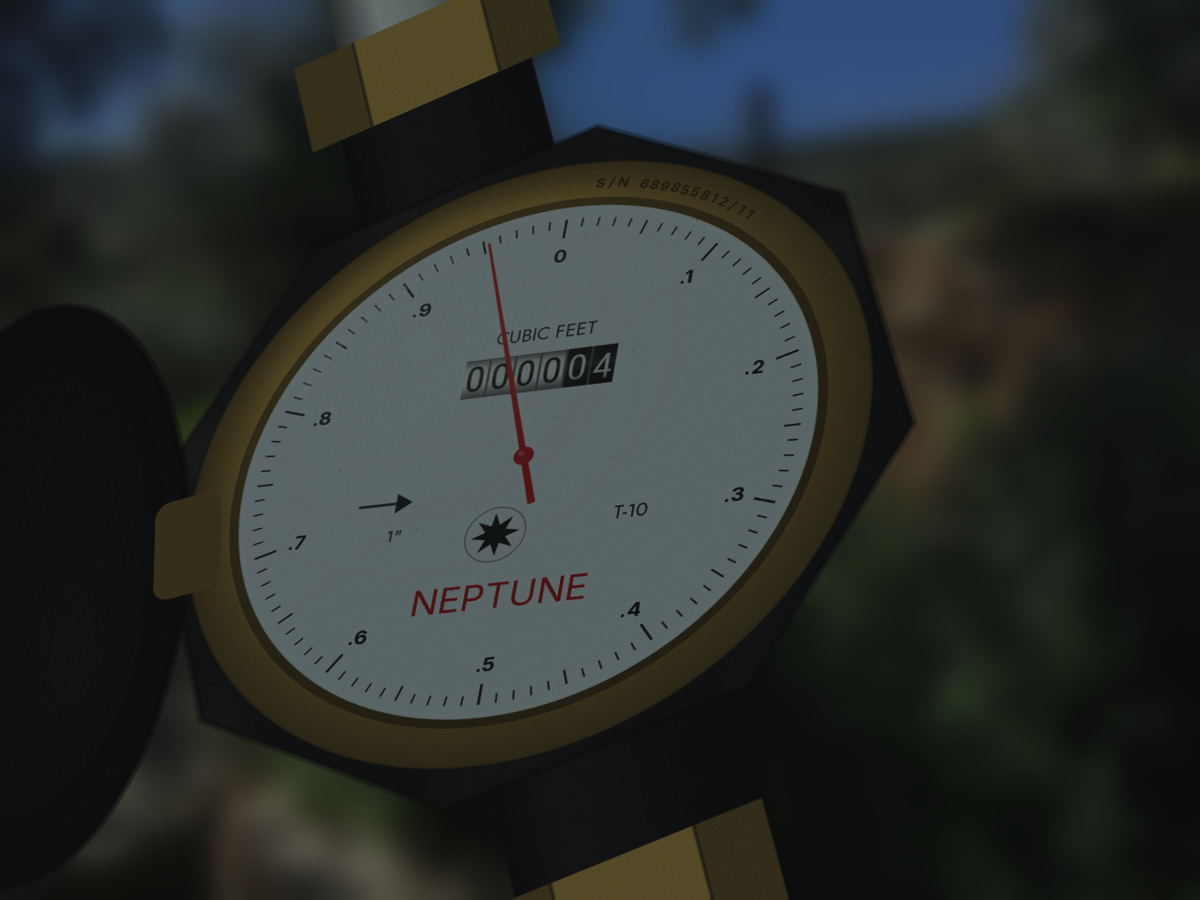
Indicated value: 3.95 ft³
